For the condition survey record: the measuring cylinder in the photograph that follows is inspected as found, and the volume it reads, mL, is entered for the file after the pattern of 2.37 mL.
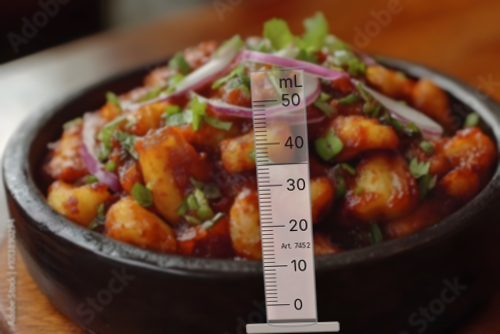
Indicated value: 35 mL
